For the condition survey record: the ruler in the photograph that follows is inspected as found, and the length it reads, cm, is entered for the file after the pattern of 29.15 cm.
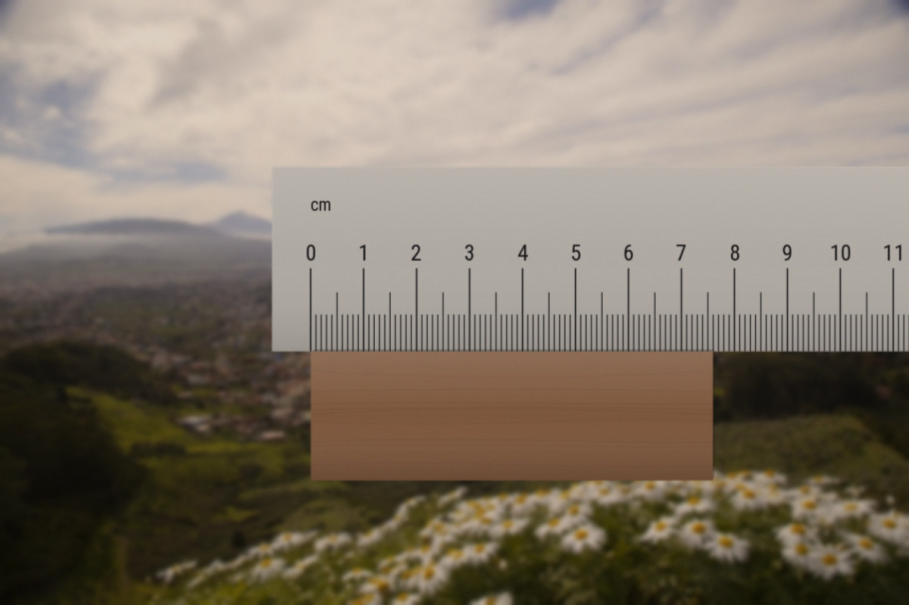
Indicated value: 7.6 cm
